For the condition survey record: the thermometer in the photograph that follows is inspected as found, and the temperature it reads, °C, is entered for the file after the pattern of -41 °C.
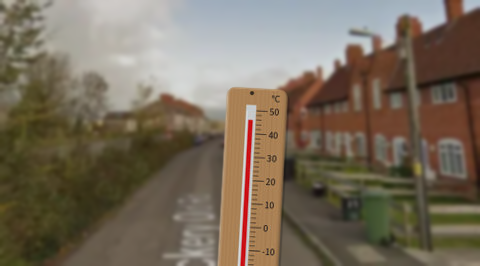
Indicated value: 46 °C
